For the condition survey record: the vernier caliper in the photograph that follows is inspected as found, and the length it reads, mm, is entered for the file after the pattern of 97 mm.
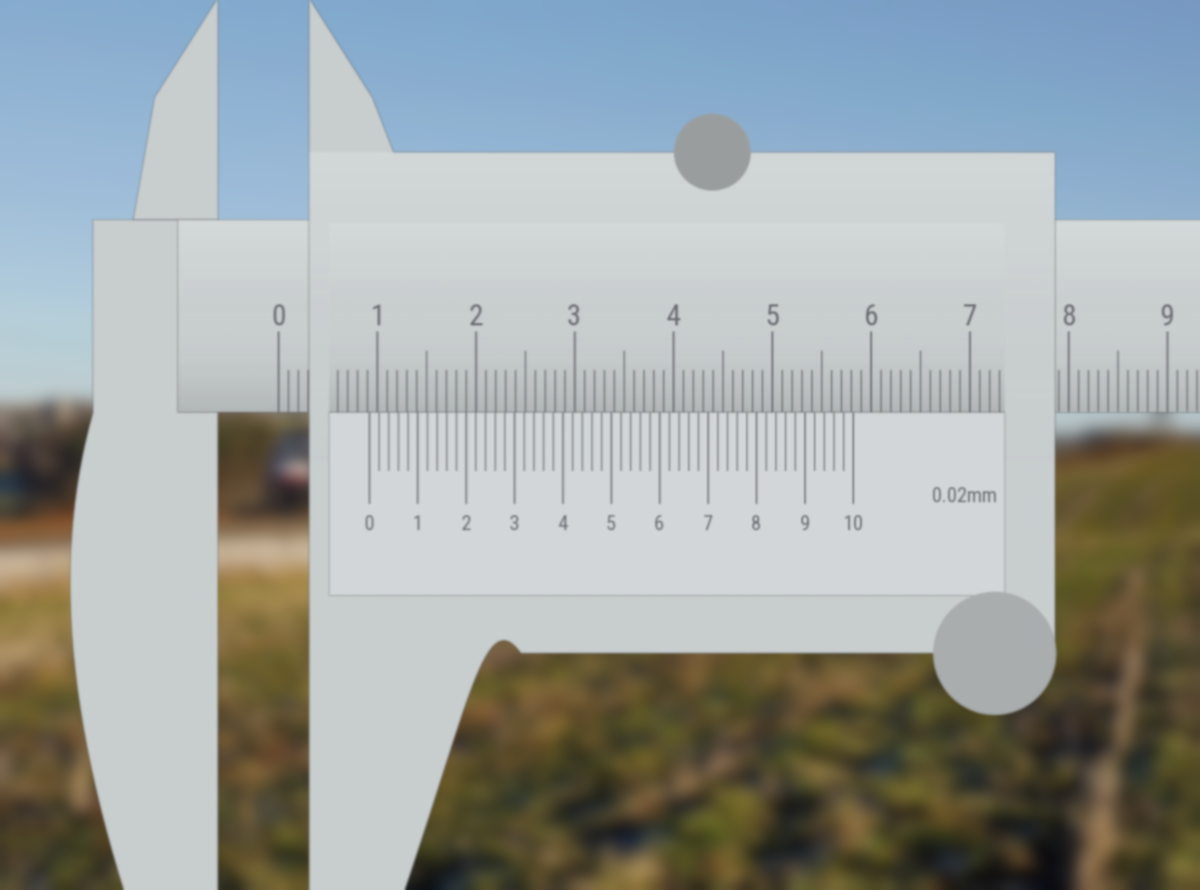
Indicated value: 9.2 mm
